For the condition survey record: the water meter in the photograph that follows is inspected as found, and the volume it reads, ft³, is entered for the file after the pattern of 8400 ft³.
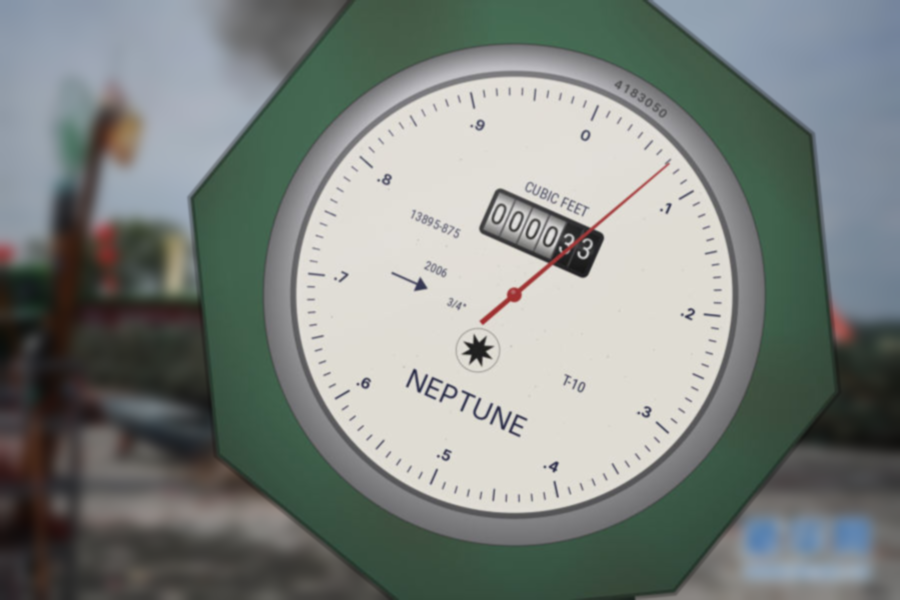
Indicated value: 33.07 ft³
